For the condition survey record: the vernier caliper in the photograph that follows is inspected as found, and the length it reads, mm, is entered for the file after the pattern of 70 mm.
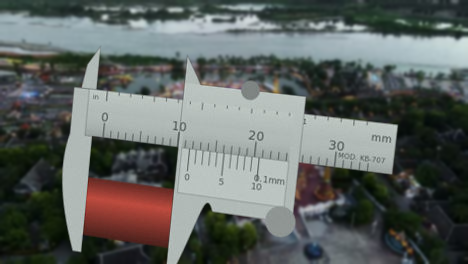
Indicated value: 11.6 mm
